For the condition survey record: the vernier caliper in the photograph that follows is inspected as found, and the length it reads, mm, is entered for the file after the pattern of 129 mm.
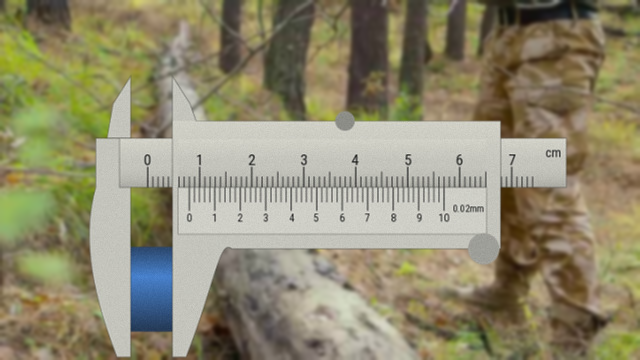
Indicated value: 8.0 mm
